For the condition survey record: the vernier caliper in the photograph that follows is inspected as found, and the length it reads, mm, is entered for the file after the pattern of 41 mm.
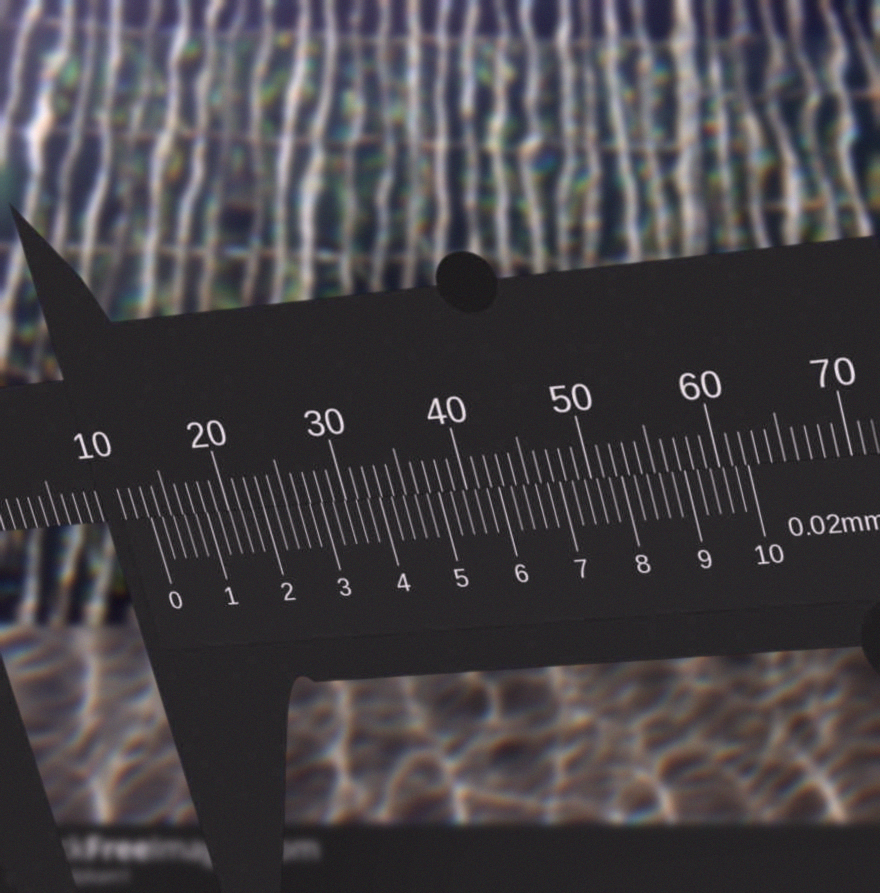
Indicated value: 13.2 mm
